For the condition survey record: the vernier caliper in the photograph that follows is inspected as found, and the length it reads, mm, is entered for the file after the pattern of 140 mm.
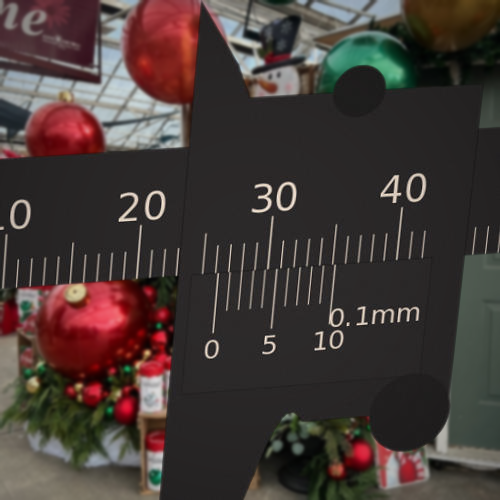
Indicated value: 26.2 mm
